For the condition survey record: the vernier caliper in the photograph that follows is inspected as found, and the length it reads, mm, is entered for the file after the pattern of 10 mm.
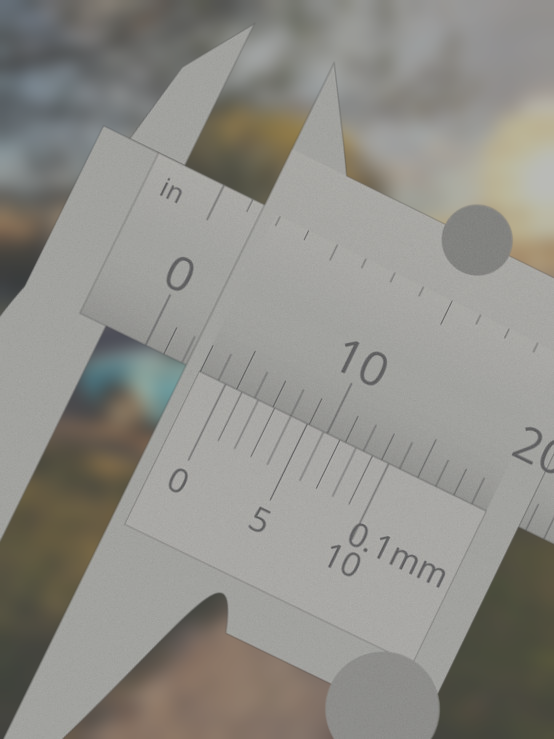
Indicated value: 4.4 mm
